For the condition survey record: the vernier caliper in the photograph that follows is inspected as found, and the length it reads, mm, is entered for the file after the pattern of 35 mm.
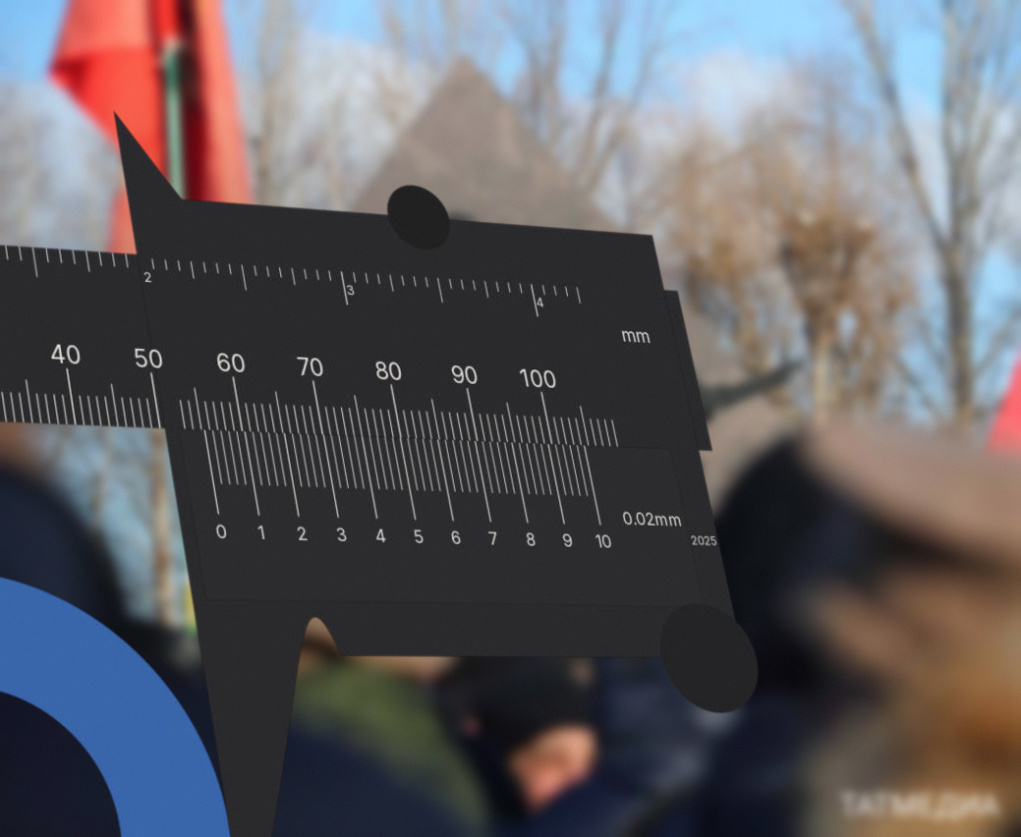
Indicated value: 55.4 mm
